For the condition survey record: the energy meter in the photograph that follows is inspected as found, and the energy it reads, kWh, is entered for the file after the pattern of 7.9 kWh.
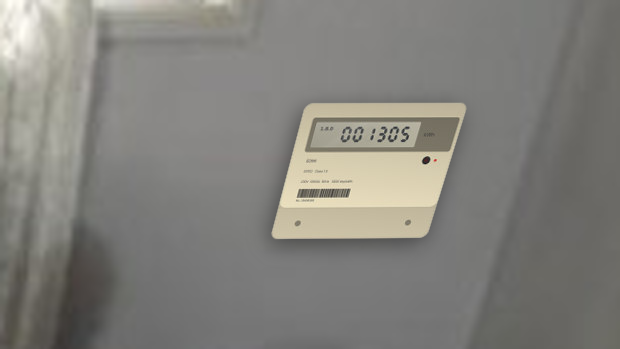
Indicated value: 1305 kWh
